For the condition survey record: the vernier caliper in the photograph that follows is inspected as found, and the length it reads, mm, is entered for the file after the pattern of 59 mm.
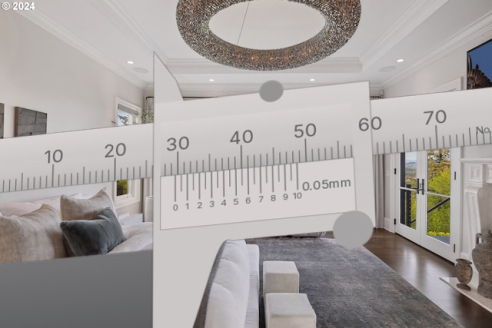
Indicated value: 29.6 mm
